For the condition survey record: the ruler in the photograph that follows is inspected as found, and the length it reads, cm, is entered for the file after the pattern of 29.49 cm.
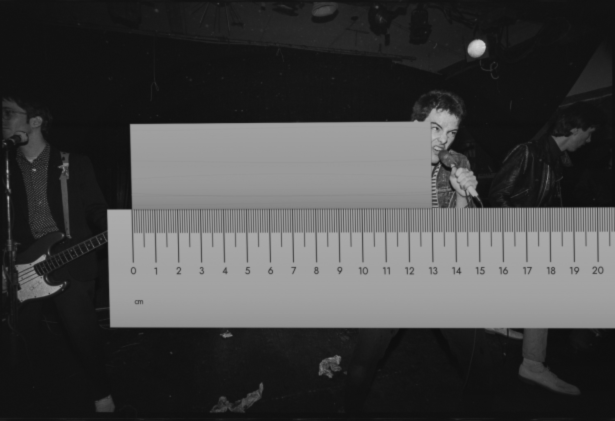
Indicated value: 13 cm
